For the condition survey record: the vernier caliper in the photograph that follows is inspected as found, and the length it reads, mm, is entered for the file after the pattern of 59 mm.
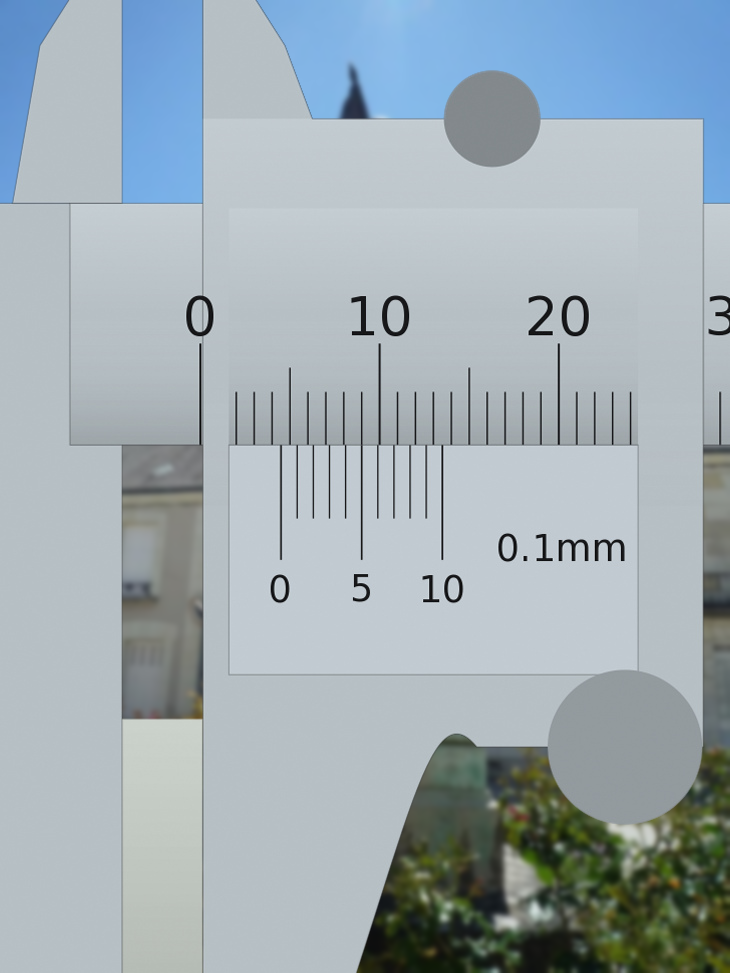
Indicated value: 4.5 mm
